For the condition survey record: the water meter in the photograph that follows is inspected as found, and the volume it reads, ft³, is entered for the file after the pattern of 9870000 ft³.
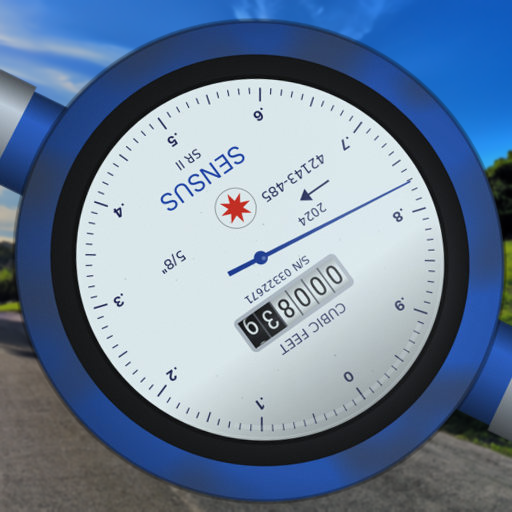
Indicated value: 838.77 ft³
